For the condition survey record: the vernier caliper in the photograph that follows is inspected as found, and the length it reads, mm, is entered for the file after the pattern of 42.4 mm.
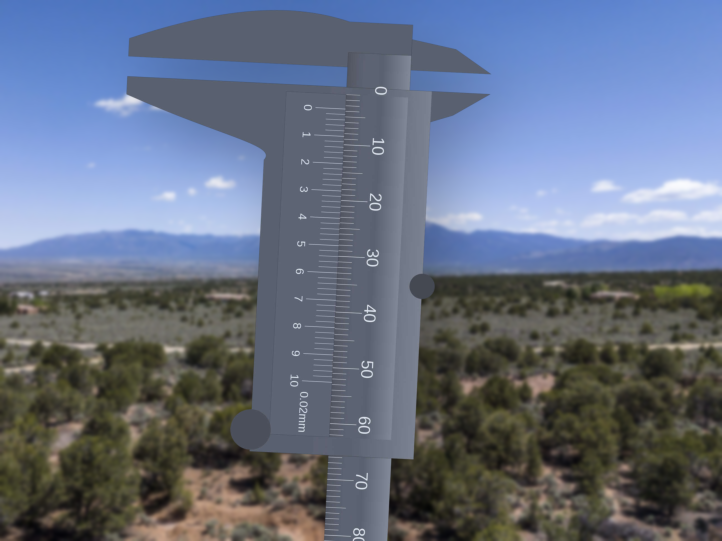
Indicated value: 3.6 mm
